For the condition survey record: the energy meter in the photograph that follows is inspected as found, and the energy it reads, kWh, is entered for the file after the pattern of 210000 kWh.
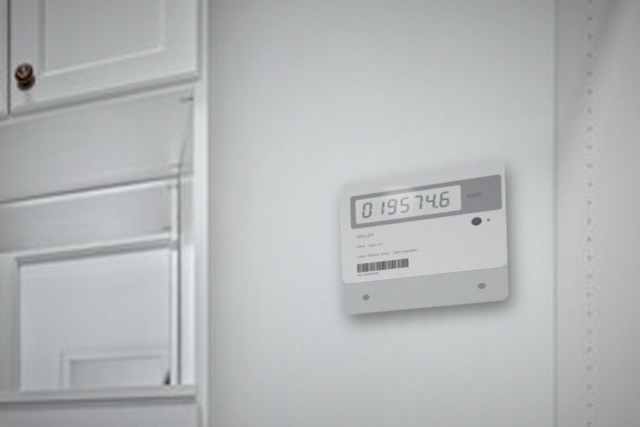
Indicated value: 19574.6 kWh
